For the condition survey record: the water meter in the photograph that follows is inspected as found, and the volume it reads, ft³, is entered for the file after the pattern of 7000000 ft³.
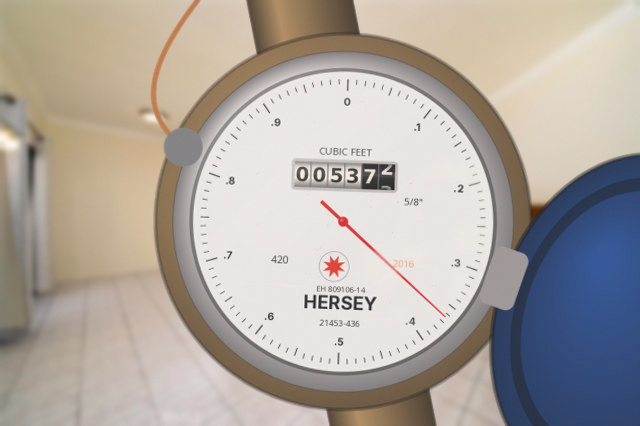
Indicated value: 5372.36 ft³
